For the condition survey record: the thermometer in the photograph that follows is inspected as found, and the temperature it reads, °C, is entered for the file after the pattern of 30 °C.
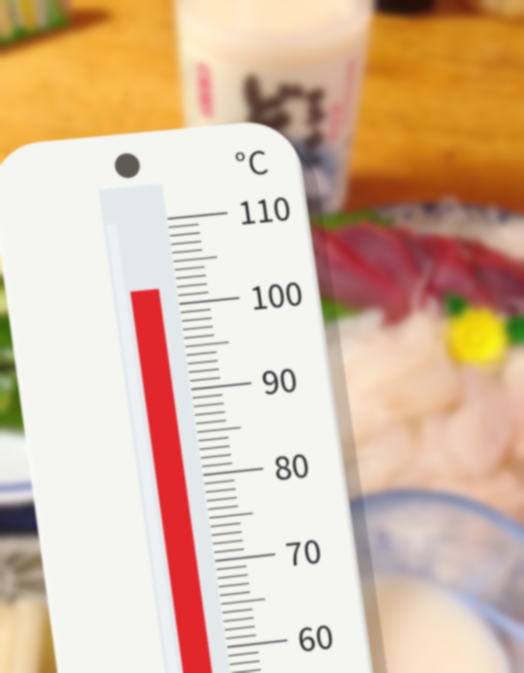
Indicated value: 102 °C
